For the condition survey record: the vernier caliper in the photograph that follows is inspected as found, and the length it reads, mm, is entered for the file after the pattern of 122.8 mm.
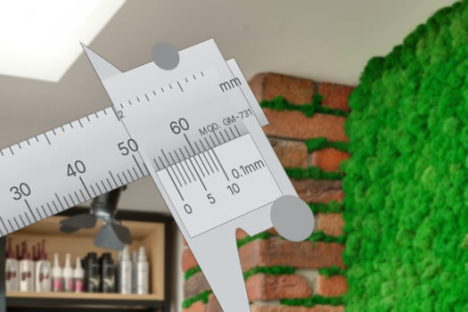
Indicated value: 54.2 mm
